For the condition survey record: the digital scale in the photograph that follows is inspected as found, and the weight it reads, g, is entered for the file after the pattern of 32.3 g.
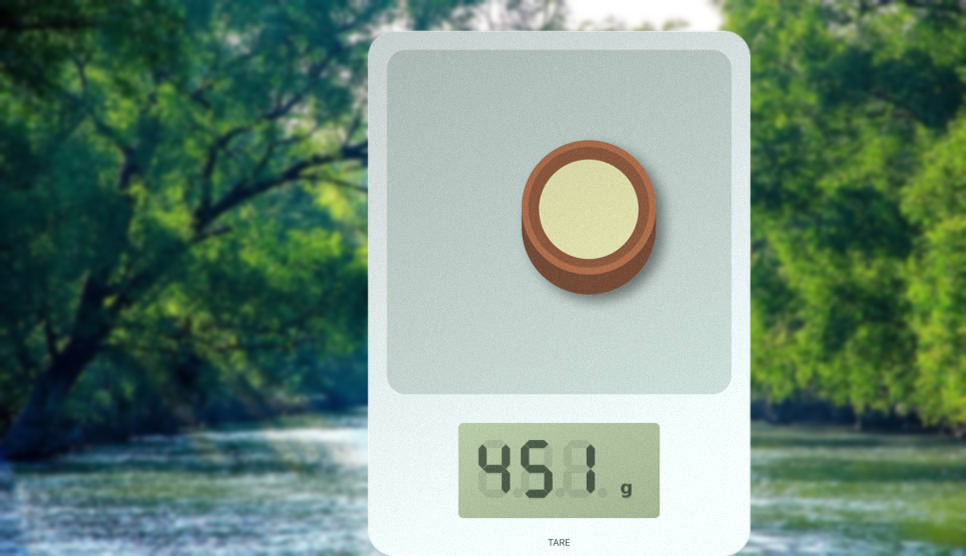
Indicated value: 451 g
